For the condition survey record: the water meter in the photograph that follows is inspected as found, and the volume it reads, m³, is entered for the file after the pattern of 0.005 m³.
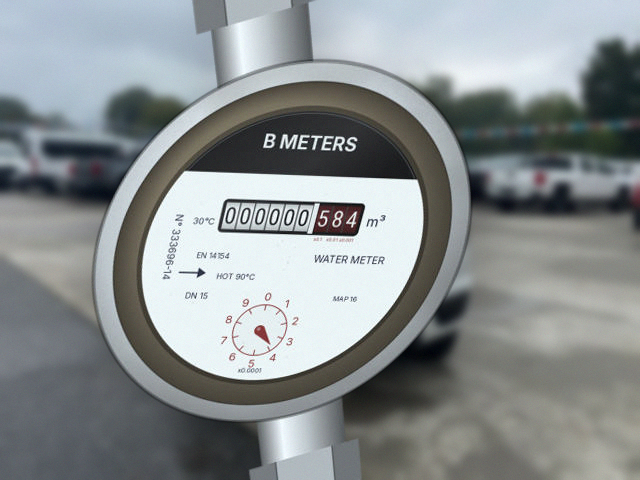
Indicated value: 0.5843 m³
